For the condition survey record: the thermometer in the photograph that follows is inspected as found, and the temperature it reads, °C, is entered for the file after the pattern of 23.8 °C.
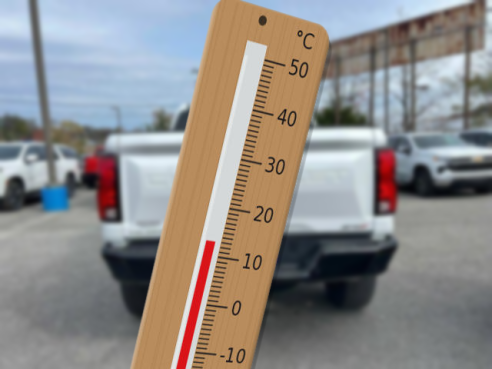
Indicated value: 13 °C
